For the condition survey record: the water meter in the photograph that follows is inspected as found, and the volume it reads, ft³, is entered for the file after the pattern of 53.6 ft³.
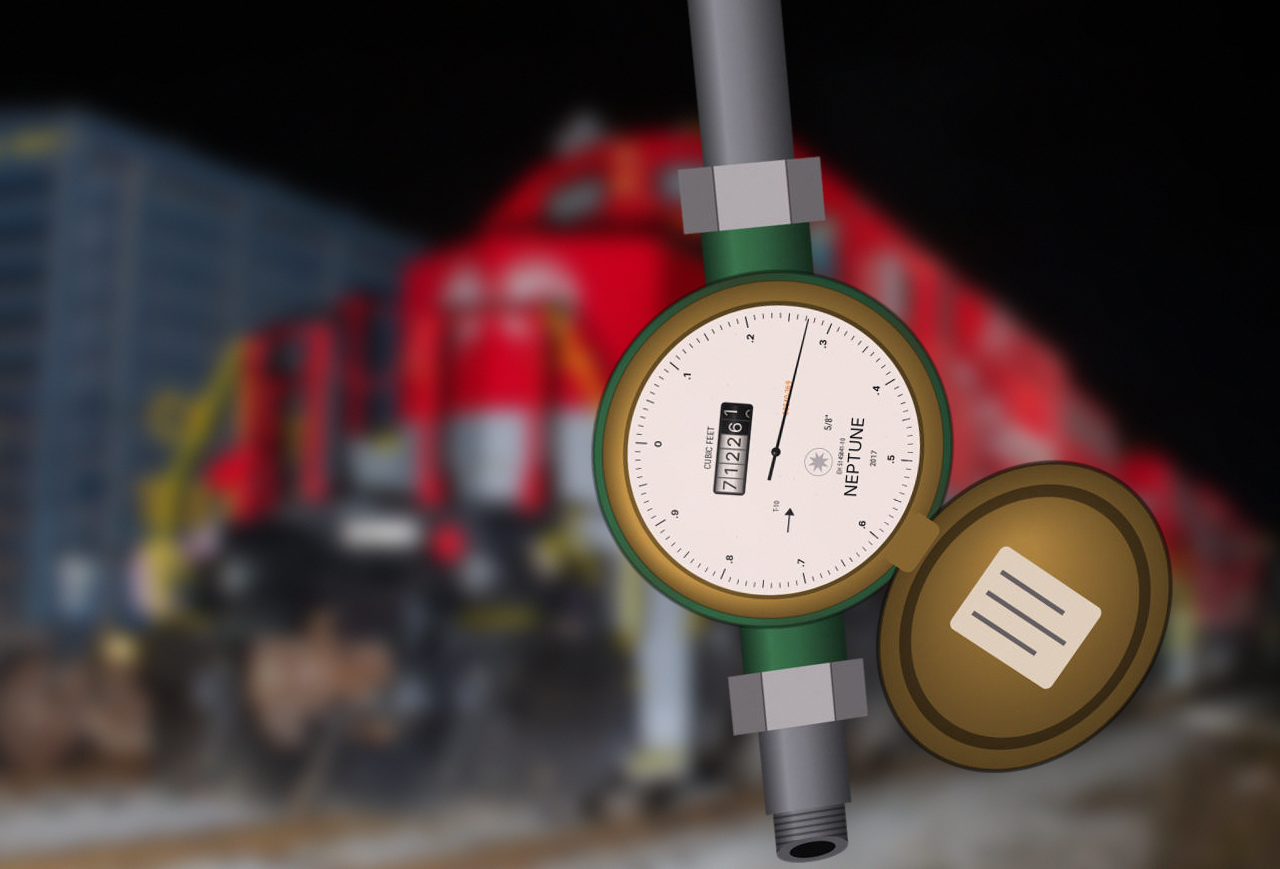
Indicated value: 712261.27 ft³
